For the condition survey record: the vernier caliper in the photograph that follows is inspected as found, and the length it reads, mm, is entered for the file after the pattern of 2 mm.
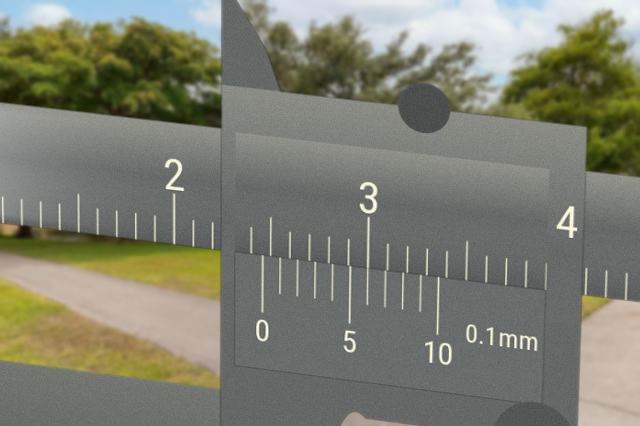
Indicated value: 24.6 mm
